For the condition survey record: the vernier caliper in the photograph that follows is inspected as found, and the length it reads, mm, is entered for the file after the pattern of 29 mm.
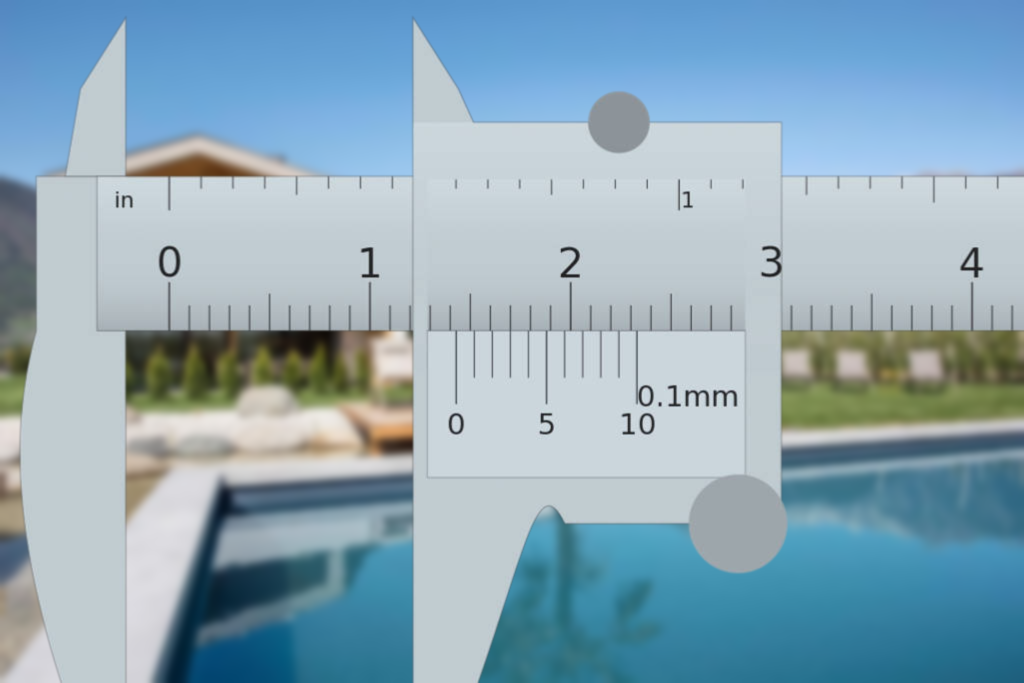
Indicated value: 14.3 mm
